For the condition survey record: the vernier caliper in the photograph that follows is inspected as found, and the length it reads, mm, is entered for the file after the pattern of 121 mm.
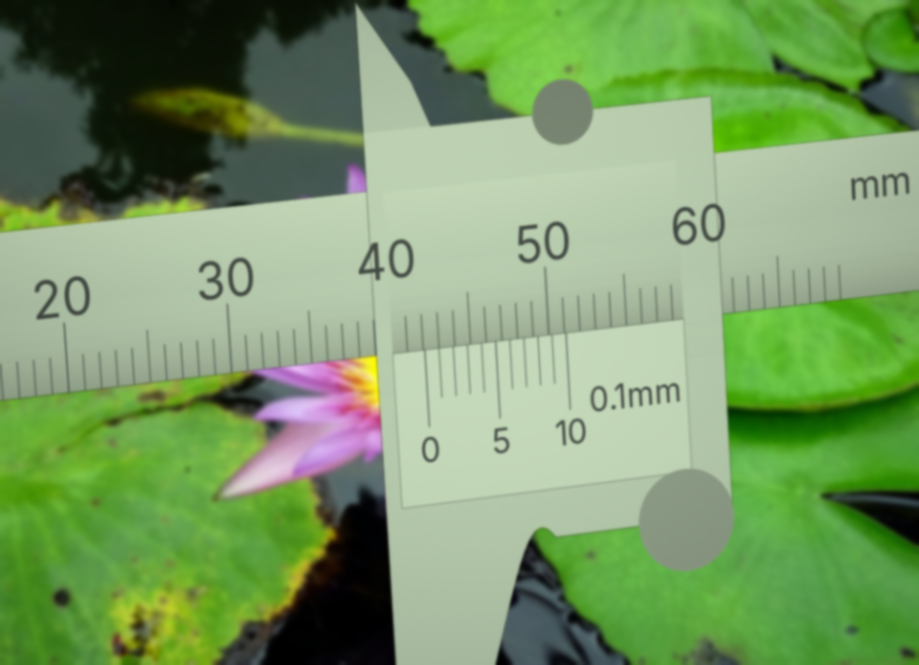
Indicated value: 42.1 mm
